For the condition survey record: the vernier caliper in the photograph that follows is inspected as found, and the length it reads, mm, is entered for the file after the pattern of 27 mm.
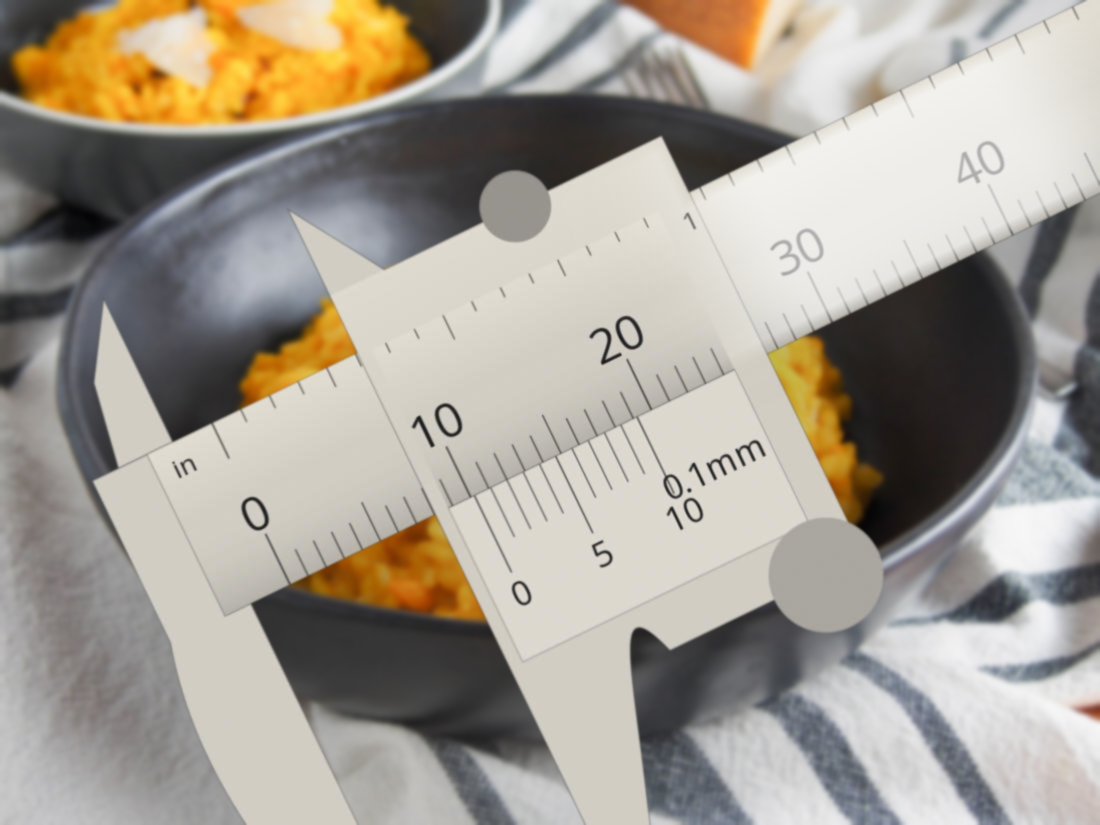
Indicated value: 10.2 mm
